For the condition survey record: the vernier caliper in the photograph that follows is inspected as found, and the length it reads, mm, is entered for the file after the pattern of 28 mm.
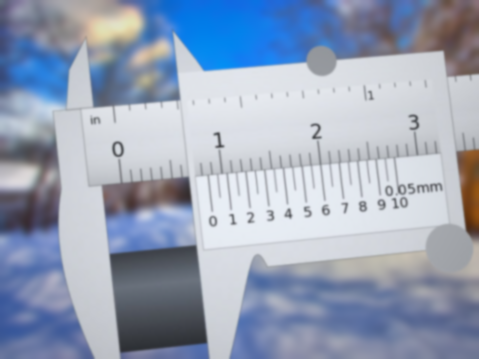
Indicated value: 8.6 mm
